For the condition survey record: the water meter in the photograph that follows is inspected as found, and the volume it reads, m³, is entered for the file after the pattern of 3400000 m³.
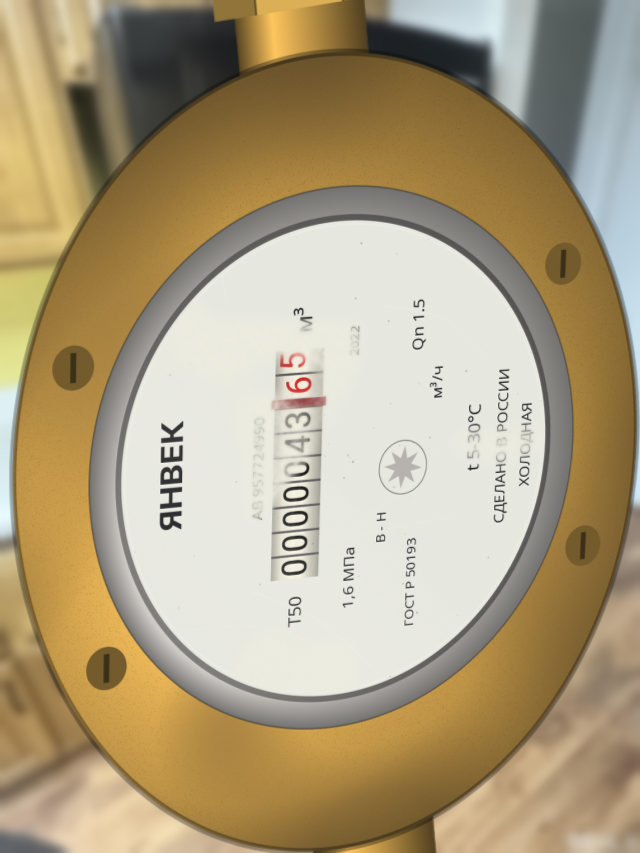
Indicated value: 43.65 m³
